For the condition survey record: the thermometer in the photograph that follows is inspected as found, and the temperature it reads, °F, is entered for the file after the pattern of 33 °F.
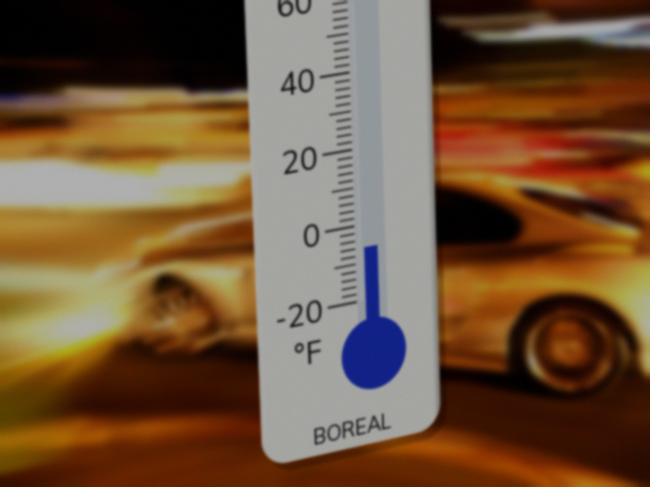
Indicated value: -6 °F
